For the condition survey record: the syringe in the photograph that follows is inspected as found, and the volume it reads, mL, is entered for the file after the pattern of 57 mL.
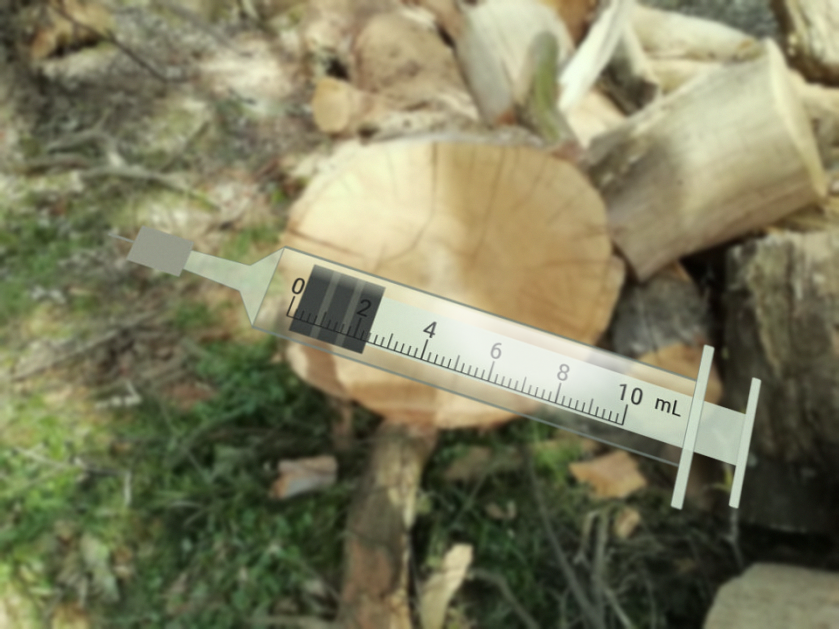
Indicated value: 0.2 mL
